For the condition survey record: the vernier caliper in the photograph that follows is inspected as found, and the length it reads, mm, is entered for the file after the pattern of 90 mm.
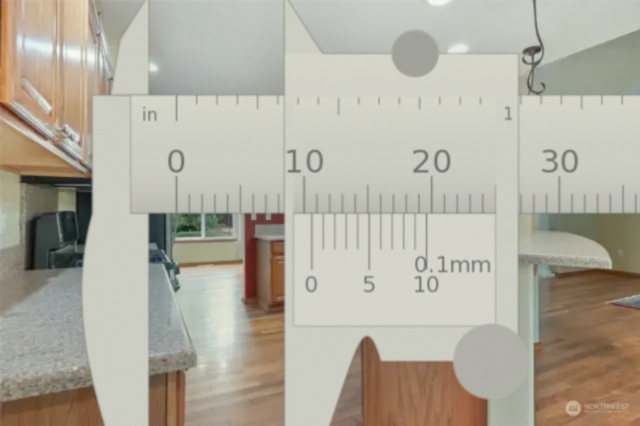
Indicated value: 10.6 mm
